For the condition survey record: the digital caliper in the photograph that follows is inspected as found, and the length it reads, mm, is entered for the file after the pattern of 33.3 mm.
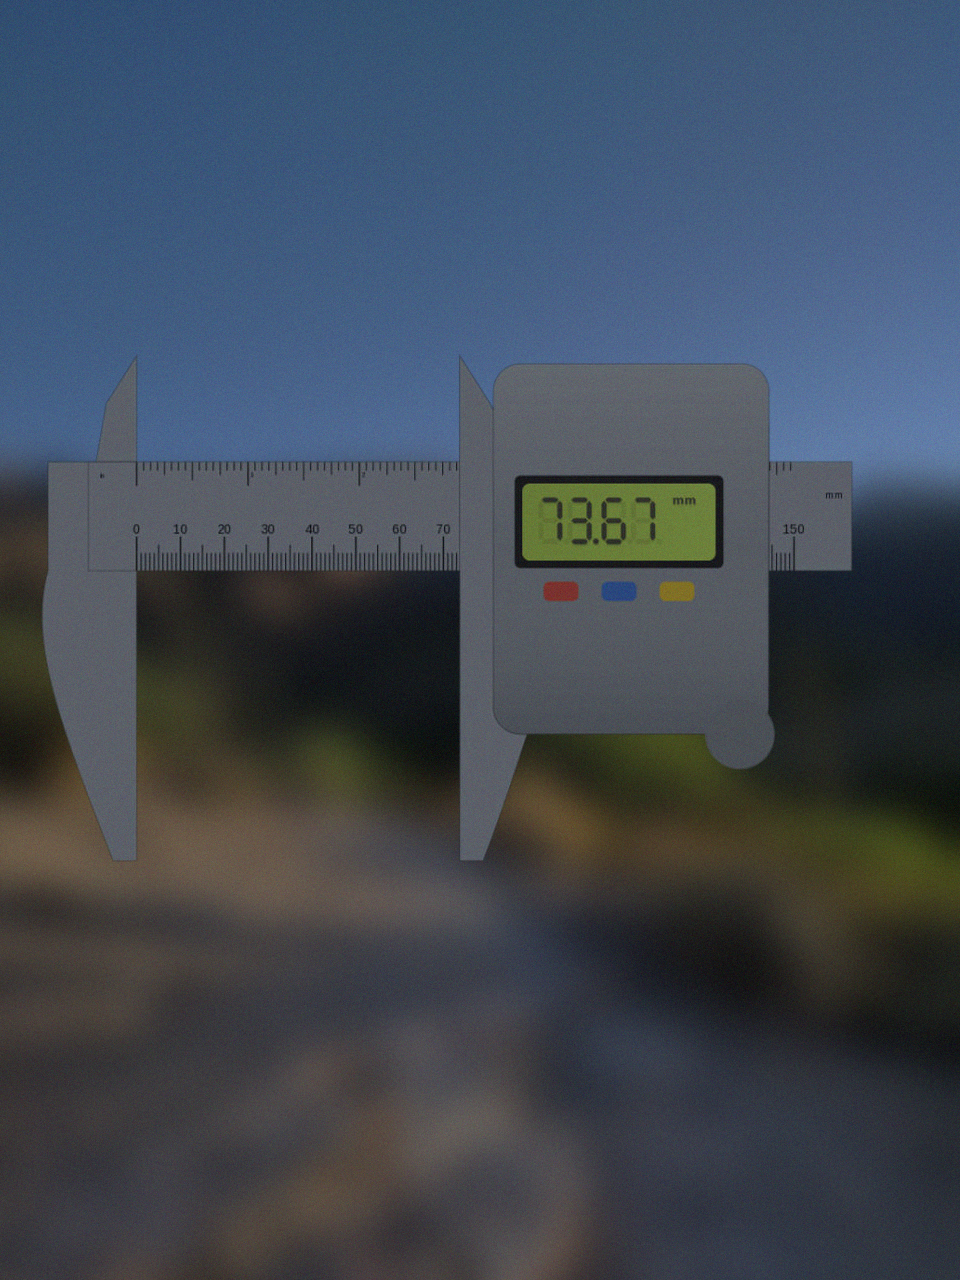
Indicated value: 73.67 mm
